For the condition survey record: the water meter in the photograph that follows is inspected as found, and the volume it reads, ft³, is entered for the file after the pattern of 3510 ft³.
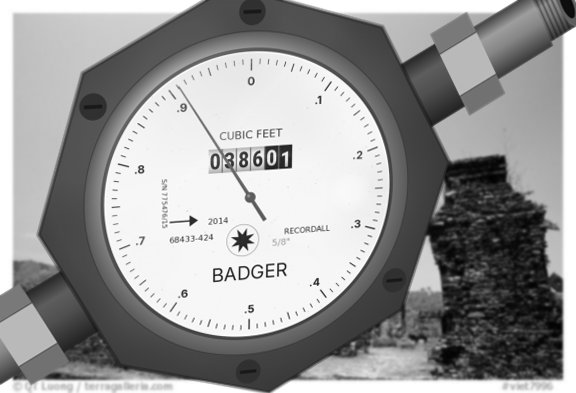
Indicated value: 38600.91 ft³
